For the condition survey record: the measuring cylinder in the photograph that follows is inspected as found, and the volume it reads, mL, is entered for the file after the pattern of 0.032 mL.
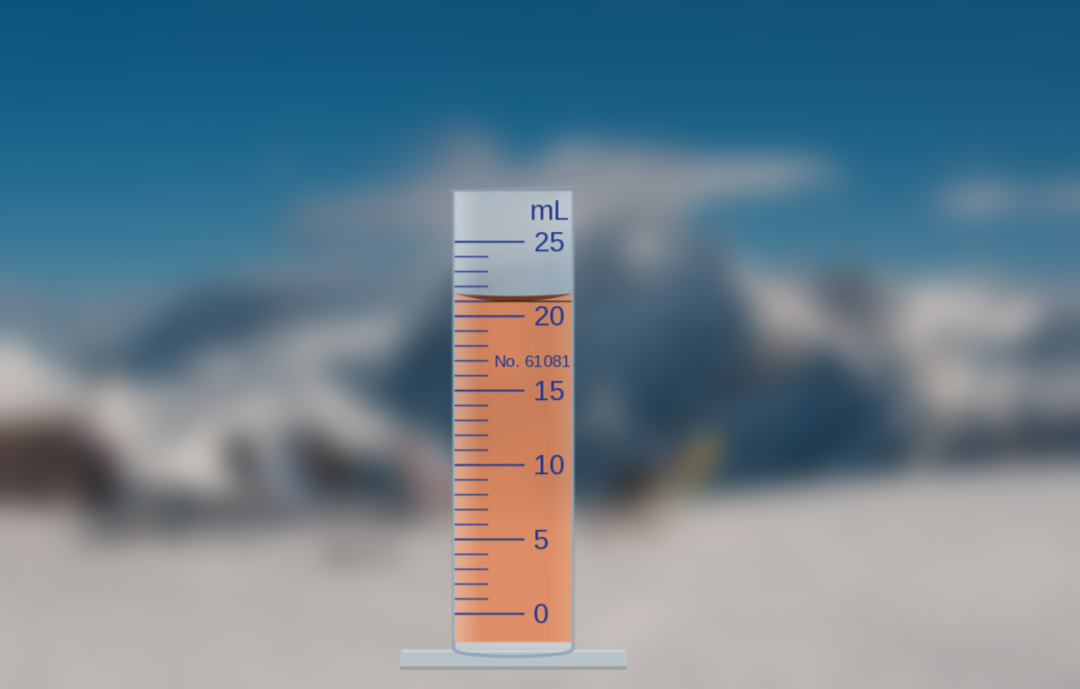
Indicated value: 21 mL
